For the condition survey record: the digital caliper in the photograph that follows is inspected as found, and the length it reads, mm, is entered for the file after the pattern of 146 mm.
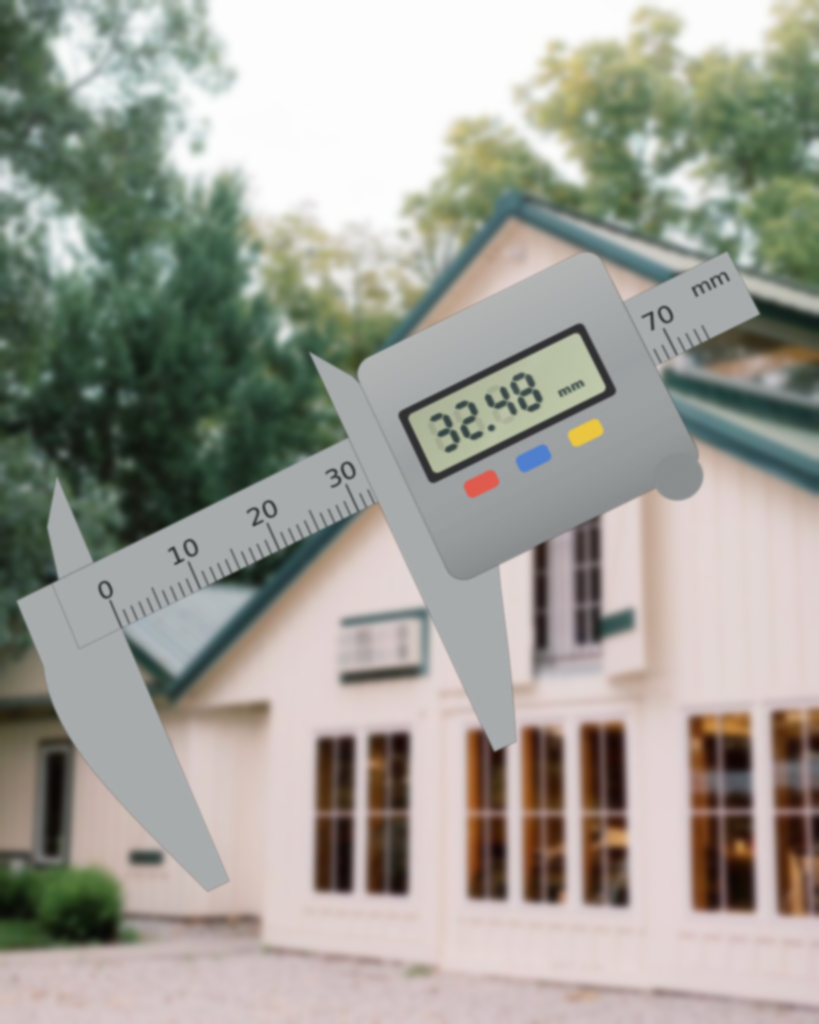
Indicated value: 32.48 mm
